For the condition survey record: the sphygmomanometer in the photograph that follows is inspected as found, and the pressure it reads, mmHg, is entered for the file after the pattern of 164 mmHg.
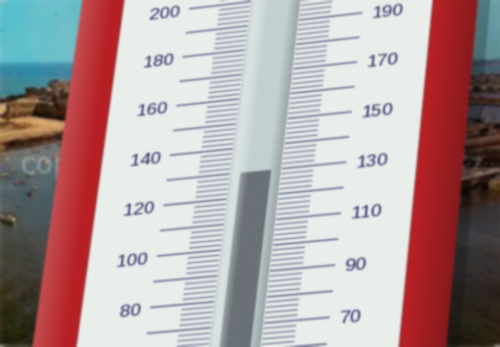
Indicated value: 130 mmHg
